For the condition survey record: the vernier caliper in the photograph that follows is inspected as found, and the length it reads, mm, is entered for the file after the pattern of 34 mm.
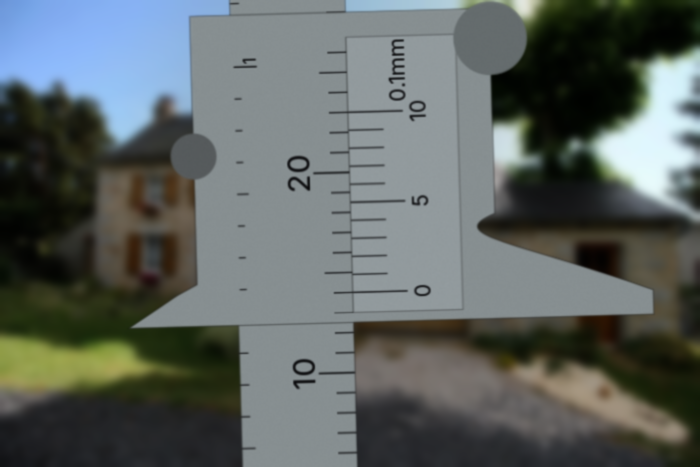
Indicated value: 14.0 mm
